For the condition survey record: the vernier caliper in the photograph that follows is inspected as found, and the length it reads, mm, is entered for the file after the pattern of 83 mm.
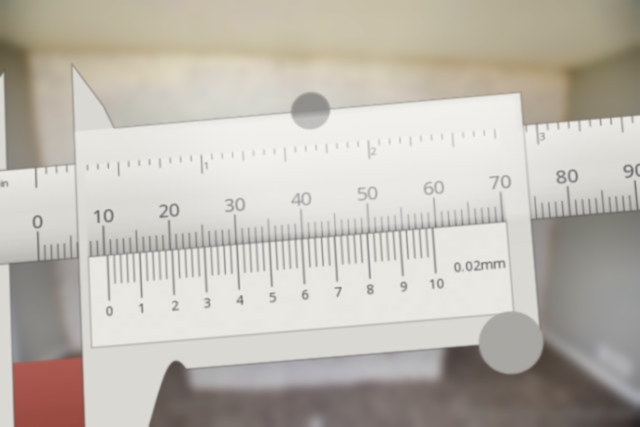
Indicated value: 10.5 mm
